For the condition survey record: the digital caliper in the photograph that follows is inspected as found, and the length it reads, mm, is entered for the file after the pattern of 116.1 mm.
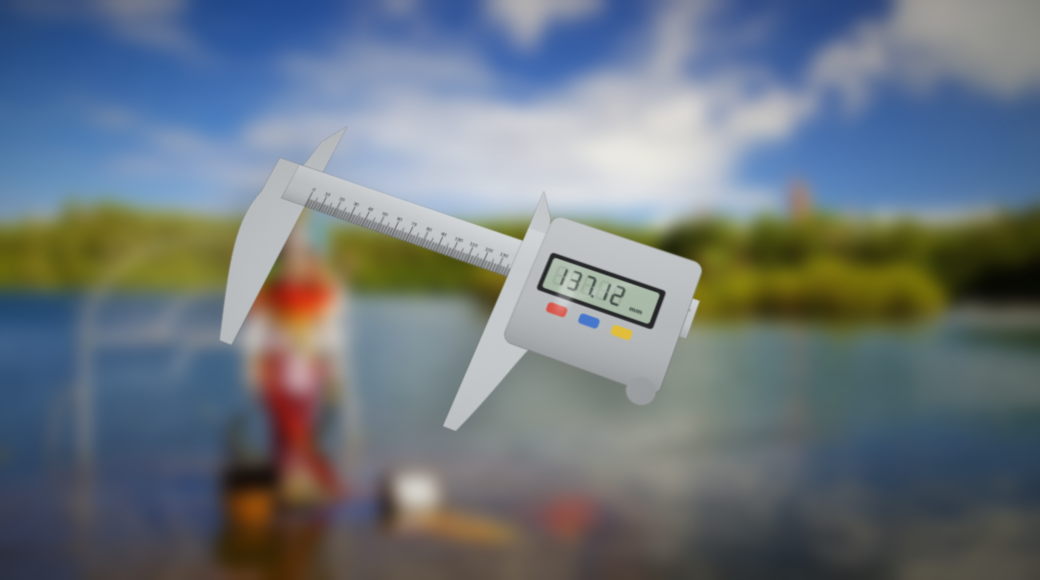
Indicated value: 137.12 mm
